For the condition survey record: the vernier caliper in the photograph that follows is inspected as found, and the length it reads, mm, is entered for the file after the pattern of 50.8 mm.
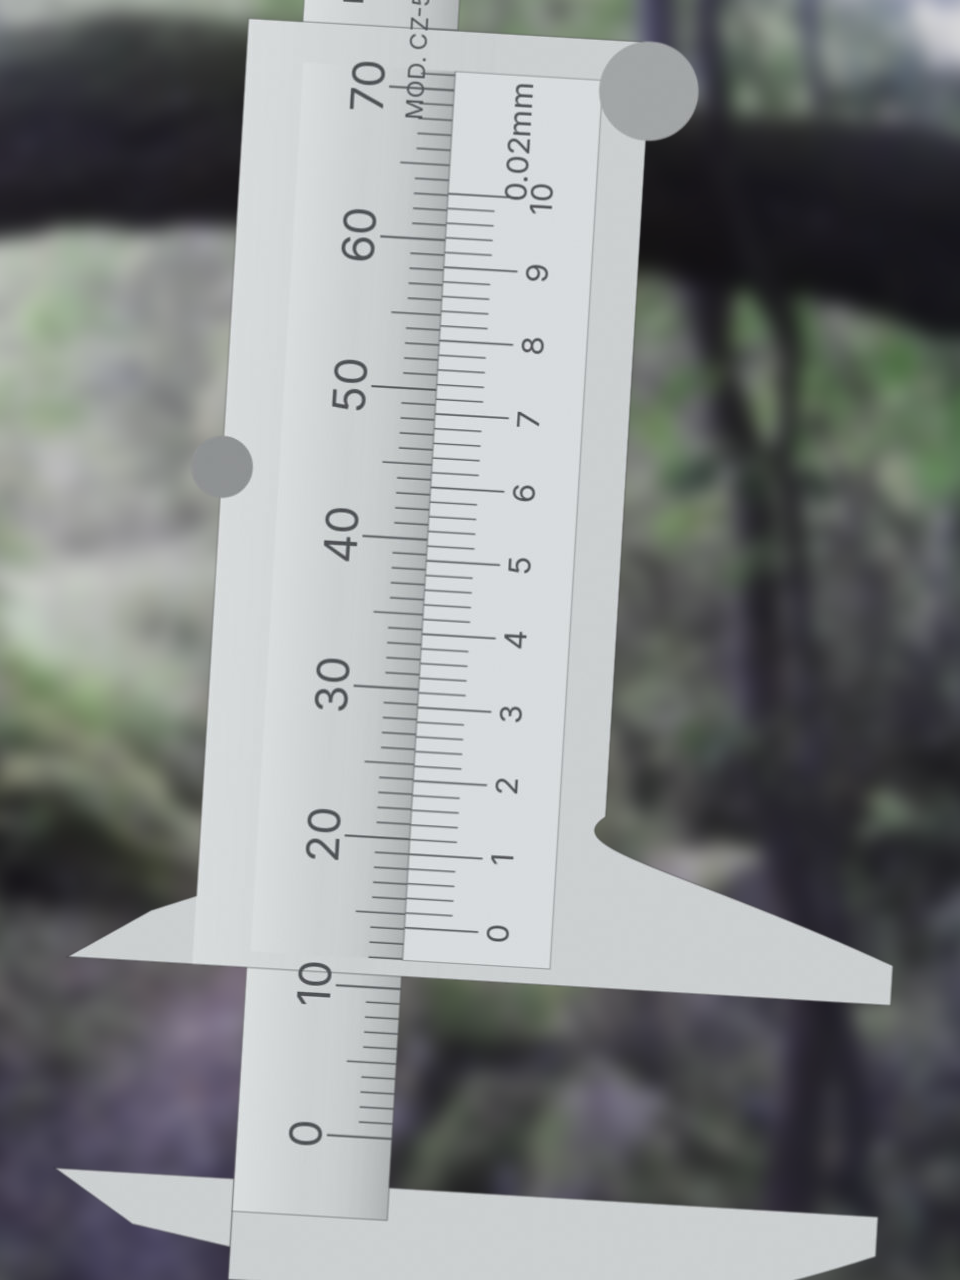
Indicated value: 14.1 mm
